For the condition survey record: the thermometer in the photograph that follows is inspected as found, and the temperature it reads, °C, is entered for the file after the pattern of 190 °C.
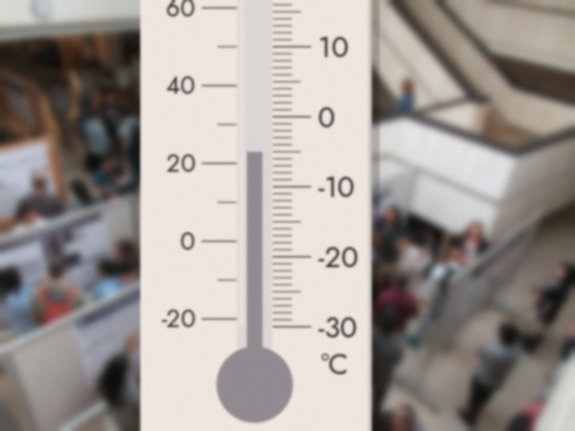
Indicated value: -5 °C
